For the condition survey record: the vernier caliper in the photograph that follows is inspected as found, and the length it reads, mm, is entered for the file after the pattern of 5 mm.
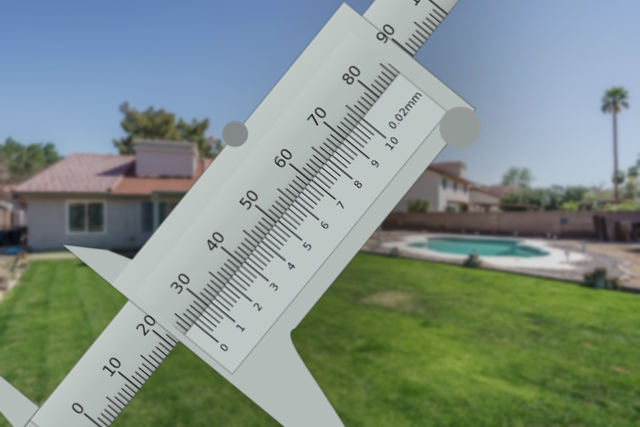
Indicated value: 26.0 mm
